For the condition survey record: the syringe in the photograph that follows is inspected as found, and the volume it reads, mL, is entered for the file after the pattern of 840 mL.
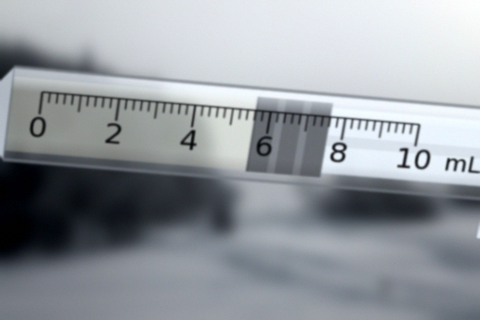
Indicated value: 5.6 mL
